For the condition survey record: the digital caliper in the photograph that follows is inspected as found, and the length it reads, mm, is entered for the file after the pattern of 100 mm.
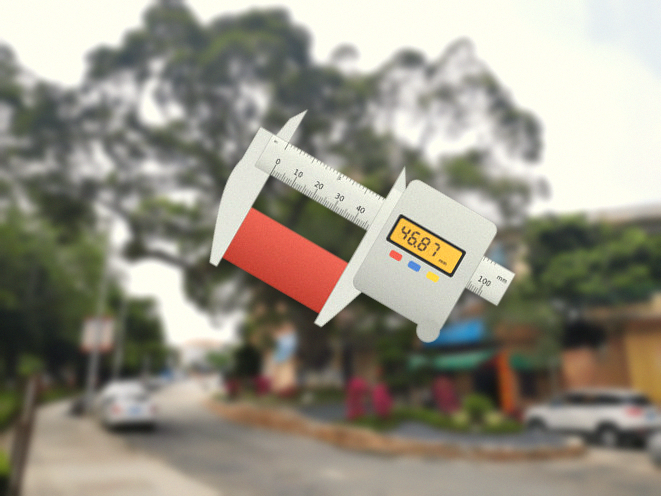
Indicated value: 46.87 mm
